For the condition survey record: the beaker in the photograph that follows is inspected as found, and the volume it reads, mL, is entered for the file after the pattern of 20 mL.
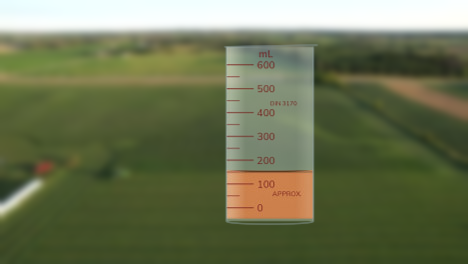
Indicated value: 150 mL
